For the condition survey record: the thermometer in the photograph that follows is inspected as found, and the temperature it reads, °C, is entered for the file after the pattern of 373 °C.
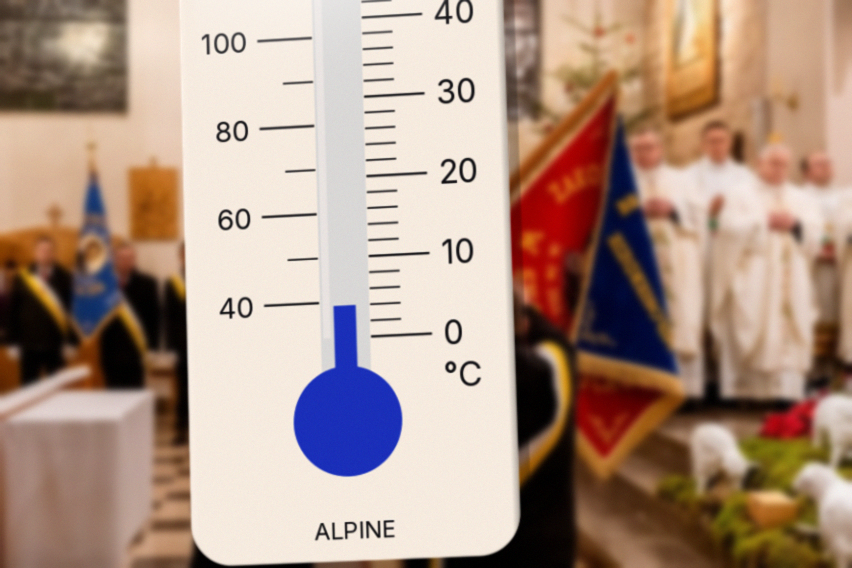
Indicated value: 4 °C
